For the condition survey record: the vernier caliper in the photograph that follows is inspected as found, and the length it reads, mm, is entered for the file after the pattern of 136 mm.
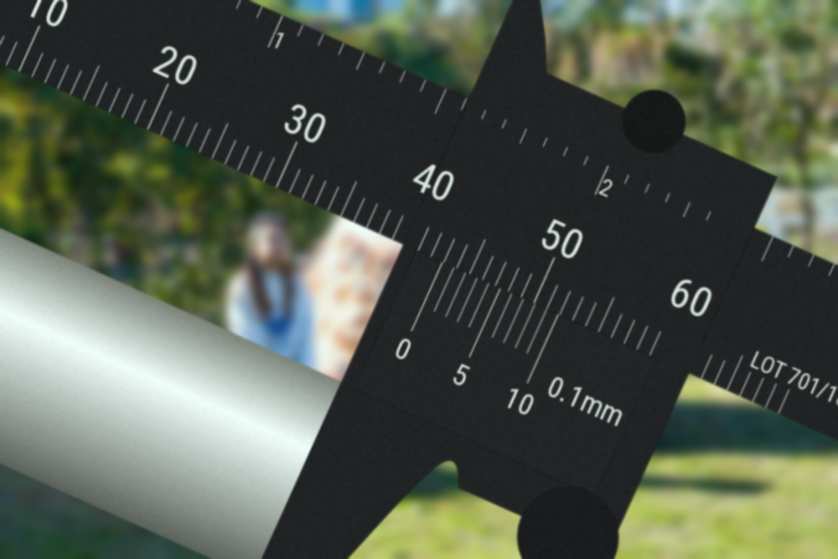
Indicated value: 42.9 mm
